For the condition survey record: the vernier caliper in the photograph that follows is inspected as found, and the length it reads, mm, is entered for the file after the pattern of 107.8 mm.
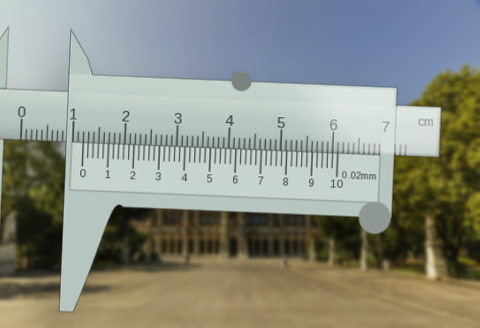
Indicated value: 12.0 mm
